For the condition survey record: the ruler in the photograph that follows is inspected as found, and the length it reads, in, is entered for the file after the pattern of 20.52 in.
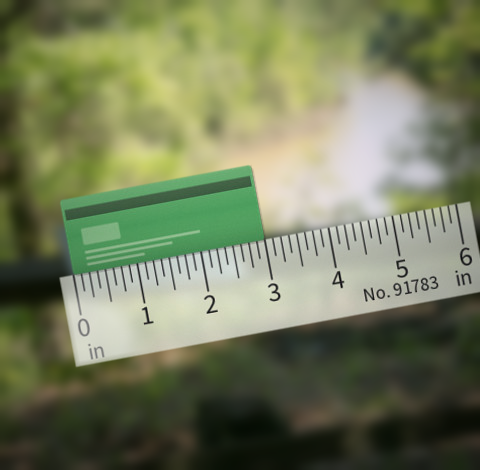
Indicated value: 3 in
